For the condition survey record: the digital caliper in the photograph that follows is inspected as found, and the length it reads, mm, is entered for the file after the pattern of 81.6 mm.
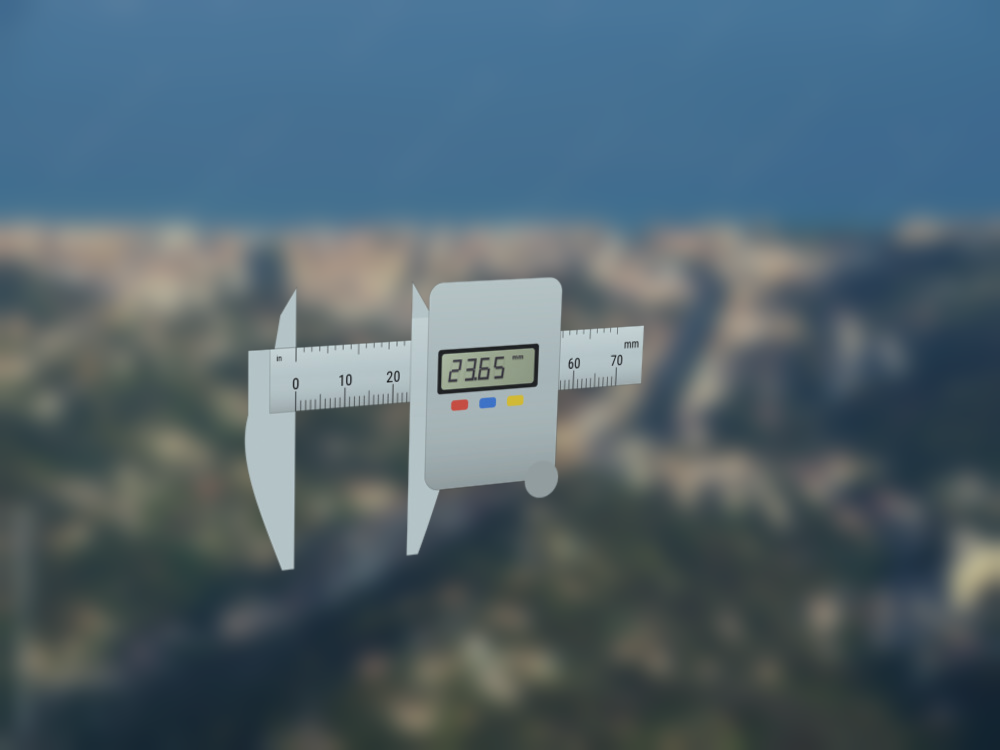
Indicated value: 23.65 mm
